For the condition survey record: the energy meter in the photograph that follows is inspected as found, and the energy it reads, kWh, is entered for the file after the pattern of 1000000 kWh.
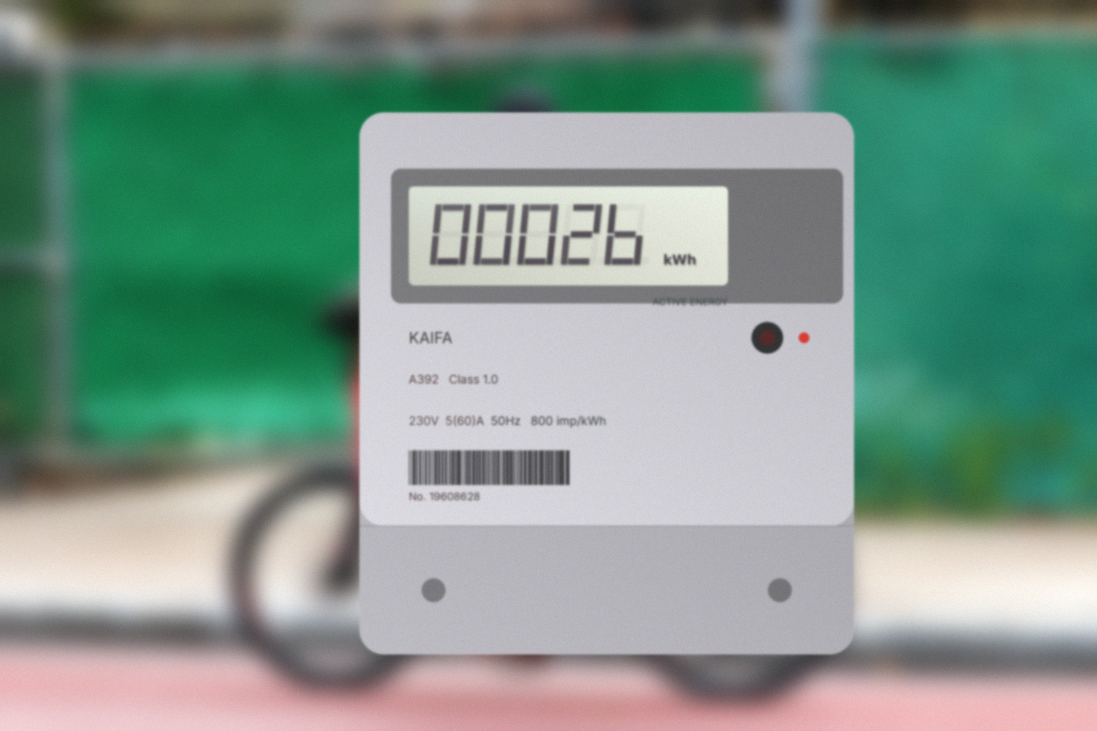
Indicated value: 26 kWh
